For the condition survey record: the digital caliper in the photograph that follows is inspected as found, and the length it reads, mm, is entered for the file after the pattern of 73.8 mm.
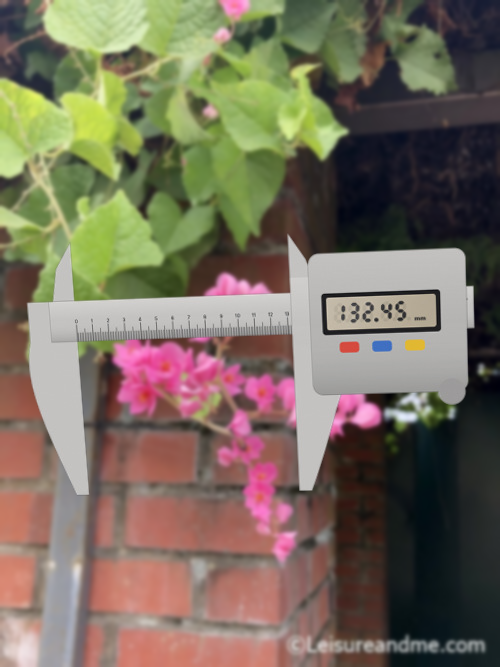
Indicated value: 132.45 mm
